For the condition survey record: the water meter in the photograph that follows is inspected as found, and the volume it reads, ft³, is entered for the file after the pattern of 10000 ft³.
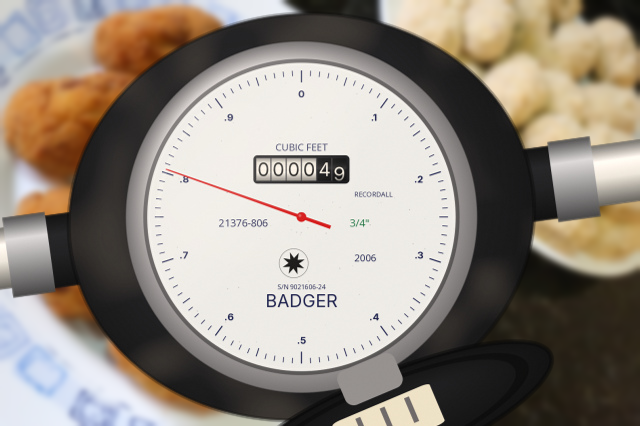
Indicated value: 48.80 ft³
